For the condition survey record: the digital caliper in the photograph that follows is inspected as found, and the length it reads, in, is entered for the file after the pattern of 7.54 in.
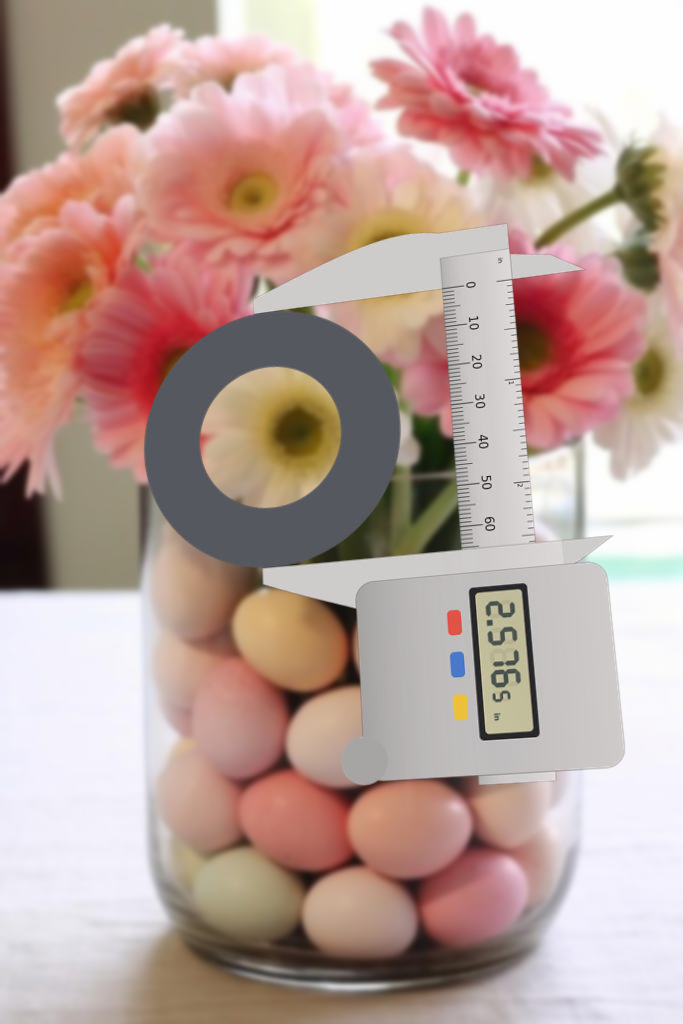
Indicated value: 2.5765 in
